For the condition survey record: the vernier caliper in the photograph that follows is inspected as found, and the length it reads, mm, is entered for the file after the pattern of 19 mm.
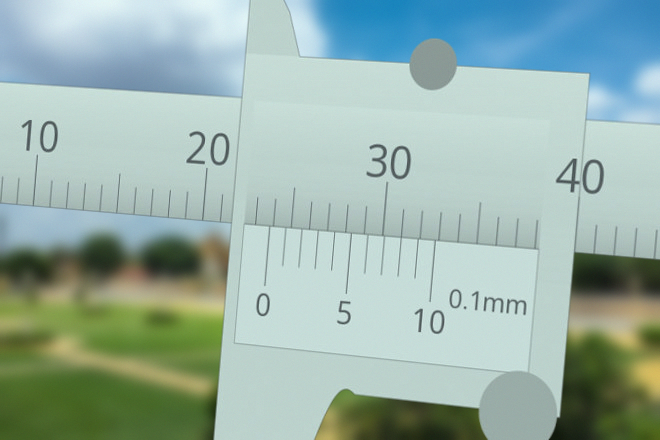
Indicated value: 23.8 mm
